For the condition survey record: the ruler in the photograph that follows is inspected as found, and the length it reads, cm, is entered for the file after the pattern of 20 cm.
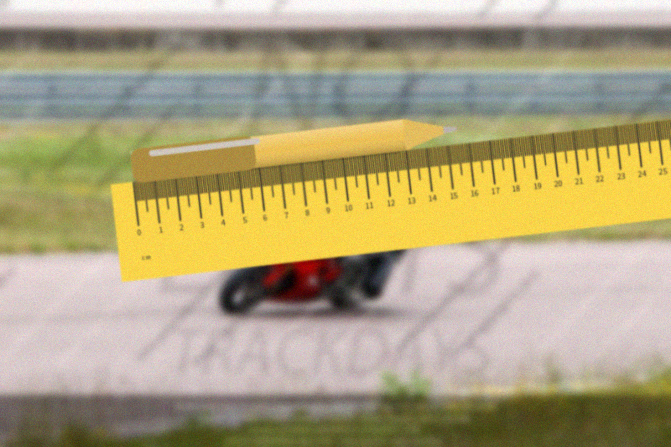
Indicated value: 15.5 cm
